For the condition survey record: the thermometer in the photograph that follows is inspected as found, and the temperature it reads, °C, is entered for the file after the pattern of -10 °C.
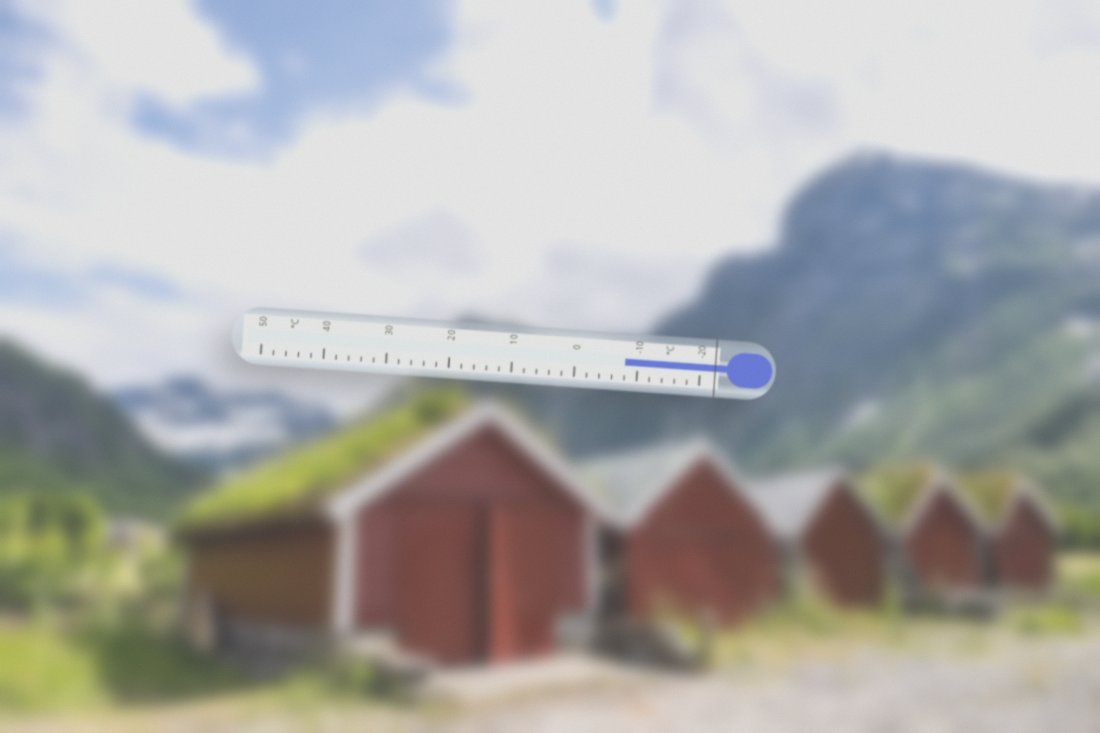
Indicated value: -8 °C
